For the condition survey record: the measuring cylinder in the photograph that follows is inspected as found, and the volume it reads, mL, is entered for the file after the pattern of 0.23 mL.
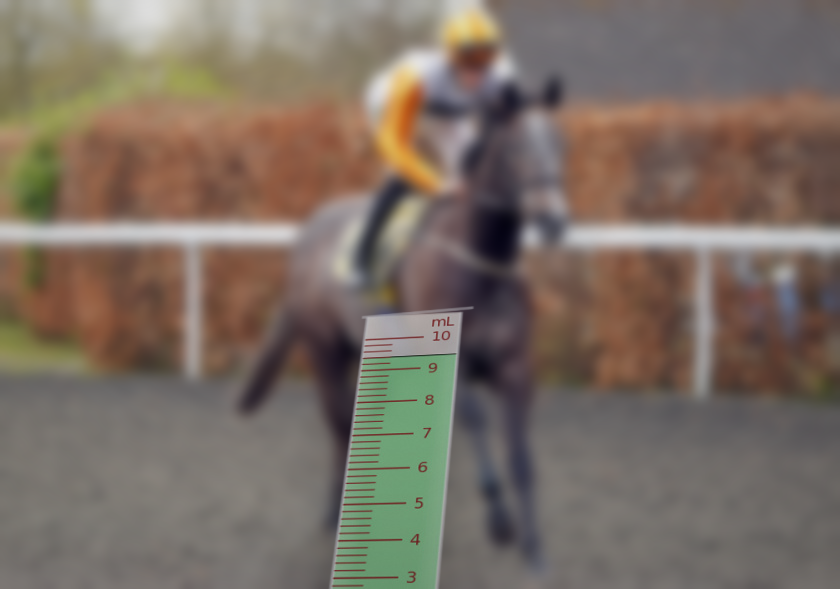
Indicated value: 9.4 mL
